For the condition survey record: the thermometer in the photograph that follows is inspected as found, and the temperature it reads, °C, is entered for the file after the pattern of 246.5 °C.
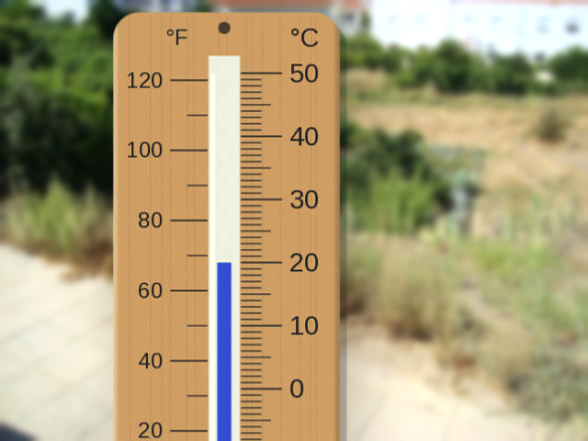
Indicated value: 20 °C
